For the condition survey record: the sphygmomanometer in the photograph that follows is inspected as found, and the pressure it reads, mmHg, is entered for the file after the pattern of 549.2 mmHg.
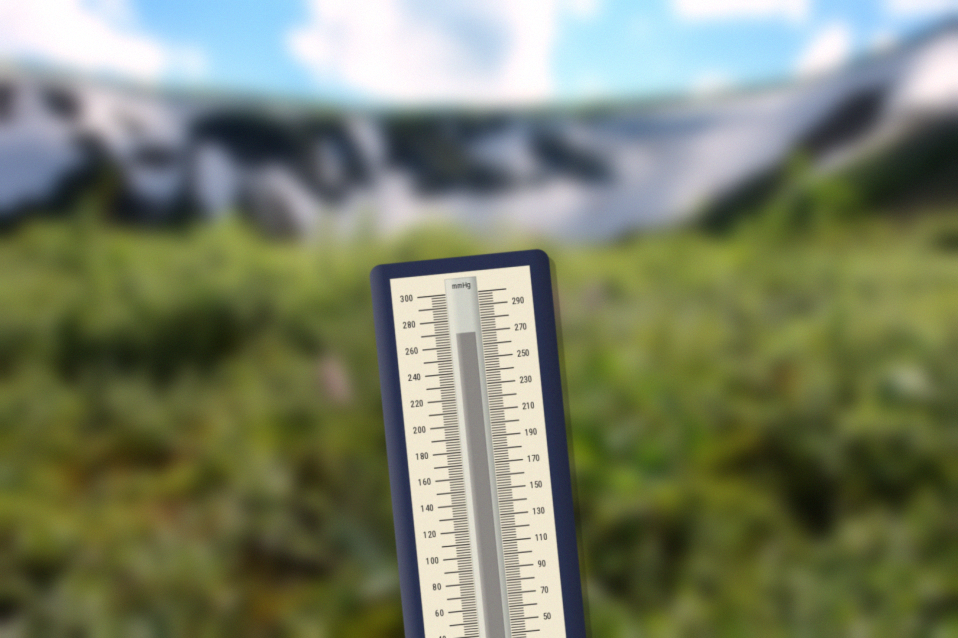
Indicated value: 270 mmHg
